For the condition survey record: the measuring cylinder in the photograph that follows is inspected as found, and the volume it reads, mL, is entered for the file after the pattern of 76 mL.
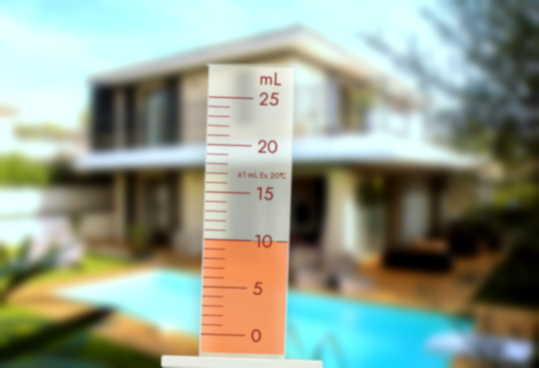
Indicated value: 10 mL
